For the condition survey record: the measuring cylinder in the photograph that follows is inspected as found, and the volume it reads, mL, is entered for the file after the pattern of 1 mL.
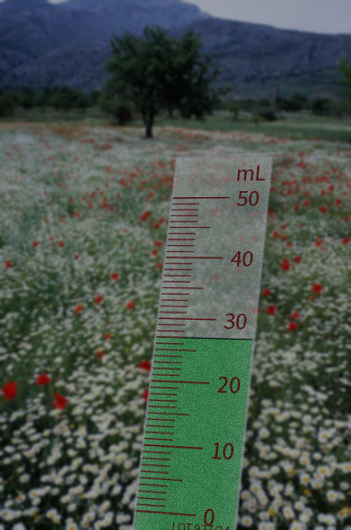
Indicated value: 27 mL
